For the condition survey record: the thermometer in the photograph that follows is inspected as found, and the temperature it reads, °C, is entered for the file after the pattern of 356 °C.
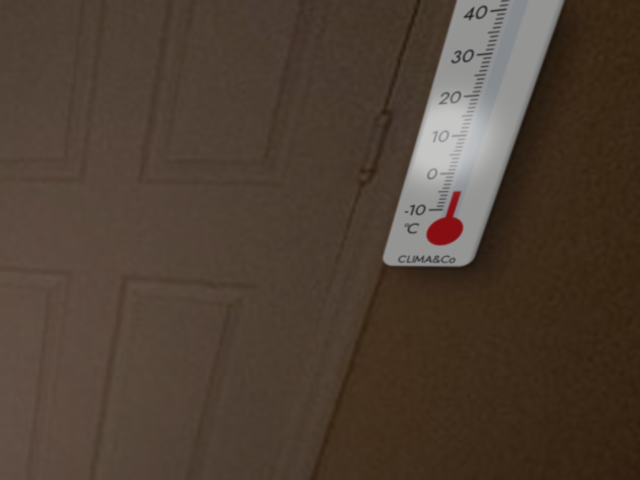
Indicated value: -5 °C
